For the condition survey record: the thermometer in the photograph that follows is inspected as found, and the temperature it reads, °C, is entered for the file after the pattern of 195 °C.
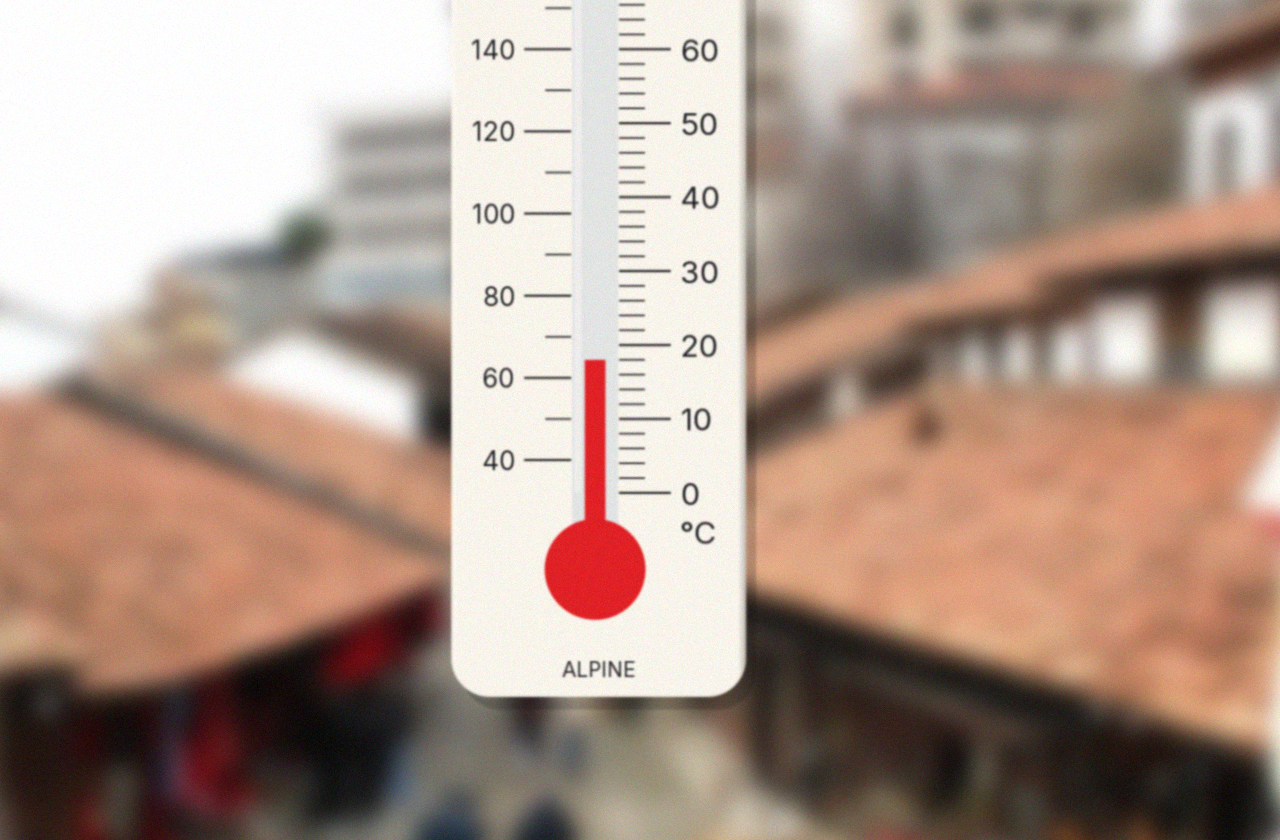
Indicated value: 18 °C
